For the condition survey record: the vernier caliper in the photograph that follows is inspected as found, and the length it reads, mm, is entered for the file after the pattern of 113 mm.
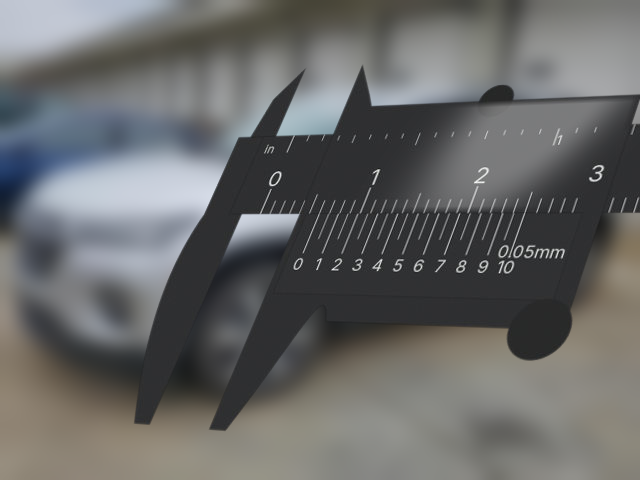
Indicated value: 6.0 mm
